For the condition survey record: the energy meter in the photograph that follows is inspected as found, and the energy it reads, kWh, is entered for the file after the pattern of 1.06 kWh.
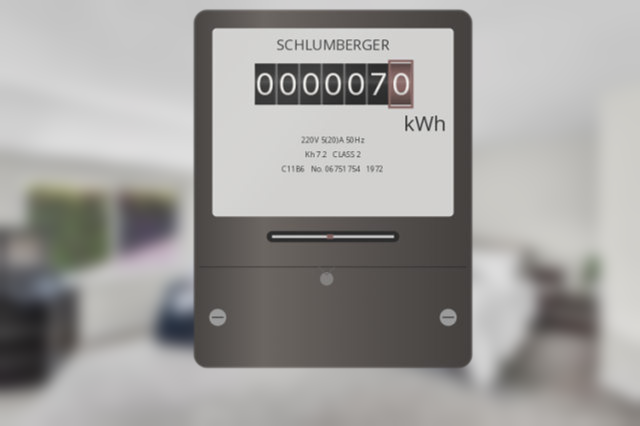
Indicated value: 7.0 kWh
